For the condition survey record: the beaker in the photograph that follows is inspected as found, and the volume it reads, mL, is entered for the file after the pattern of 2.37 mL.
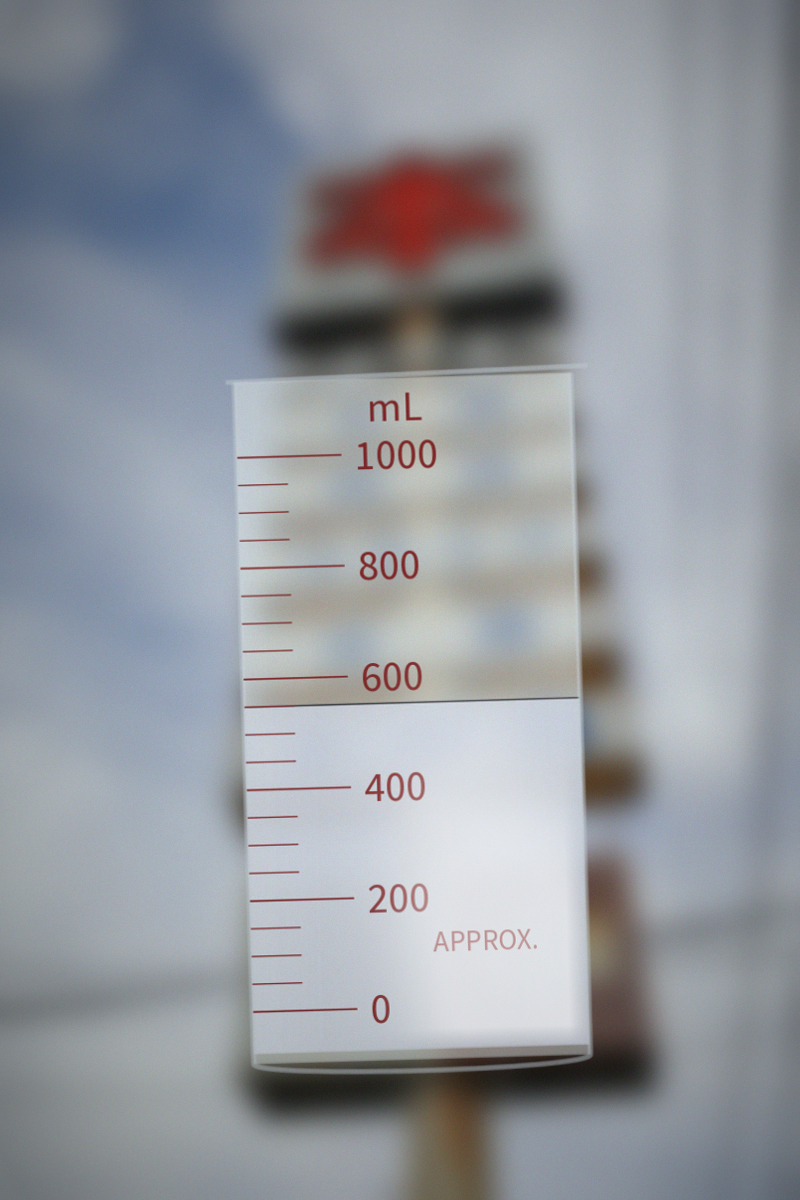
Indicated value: 550 mL
